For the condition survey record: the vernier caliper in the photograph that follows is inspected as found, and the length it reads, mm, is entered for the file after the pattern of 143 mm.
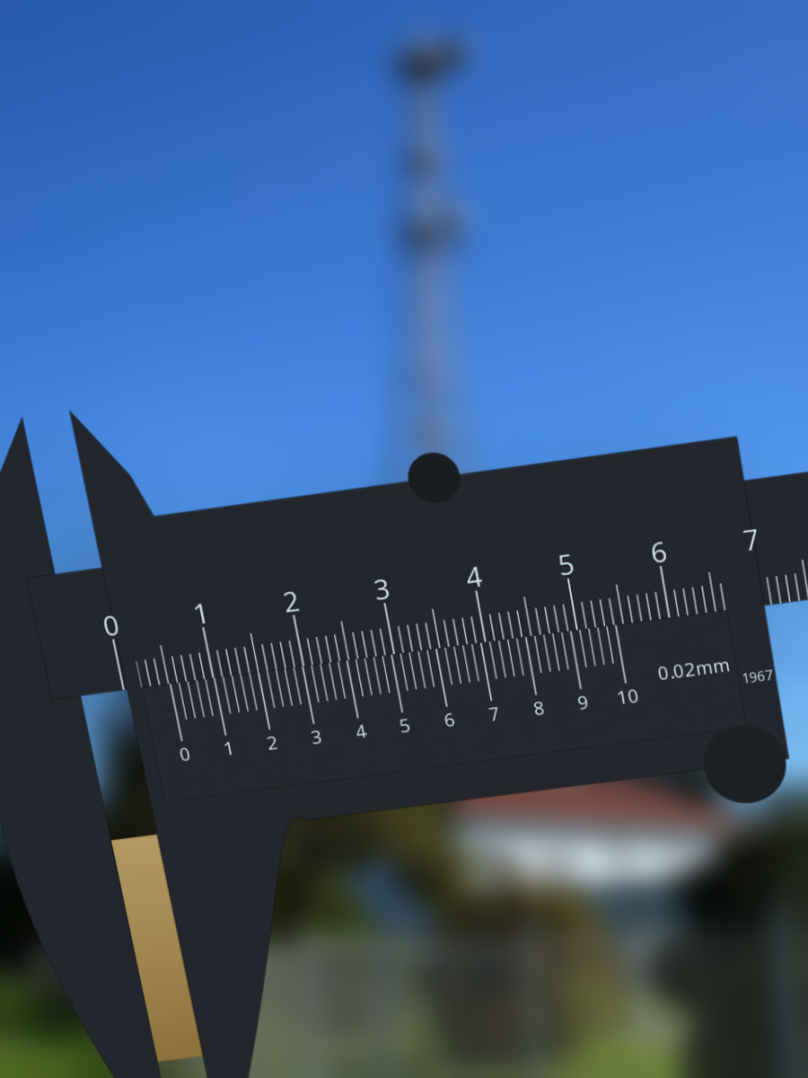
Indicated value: 5.2 mm
